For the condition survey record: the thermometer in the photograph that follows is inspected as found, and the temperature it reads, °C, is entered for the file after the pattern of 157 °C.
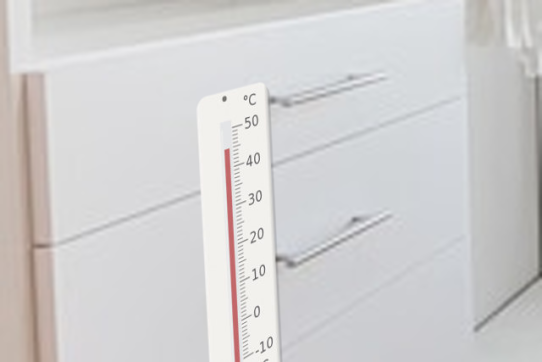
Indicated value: 45 °C
